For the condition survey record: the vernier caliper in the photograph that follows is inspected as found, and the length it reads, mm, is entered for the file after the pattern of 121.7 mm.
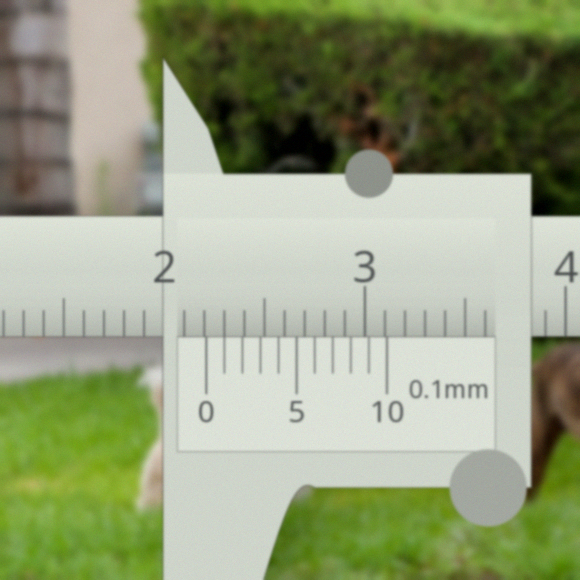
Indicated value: 22.1 mm
